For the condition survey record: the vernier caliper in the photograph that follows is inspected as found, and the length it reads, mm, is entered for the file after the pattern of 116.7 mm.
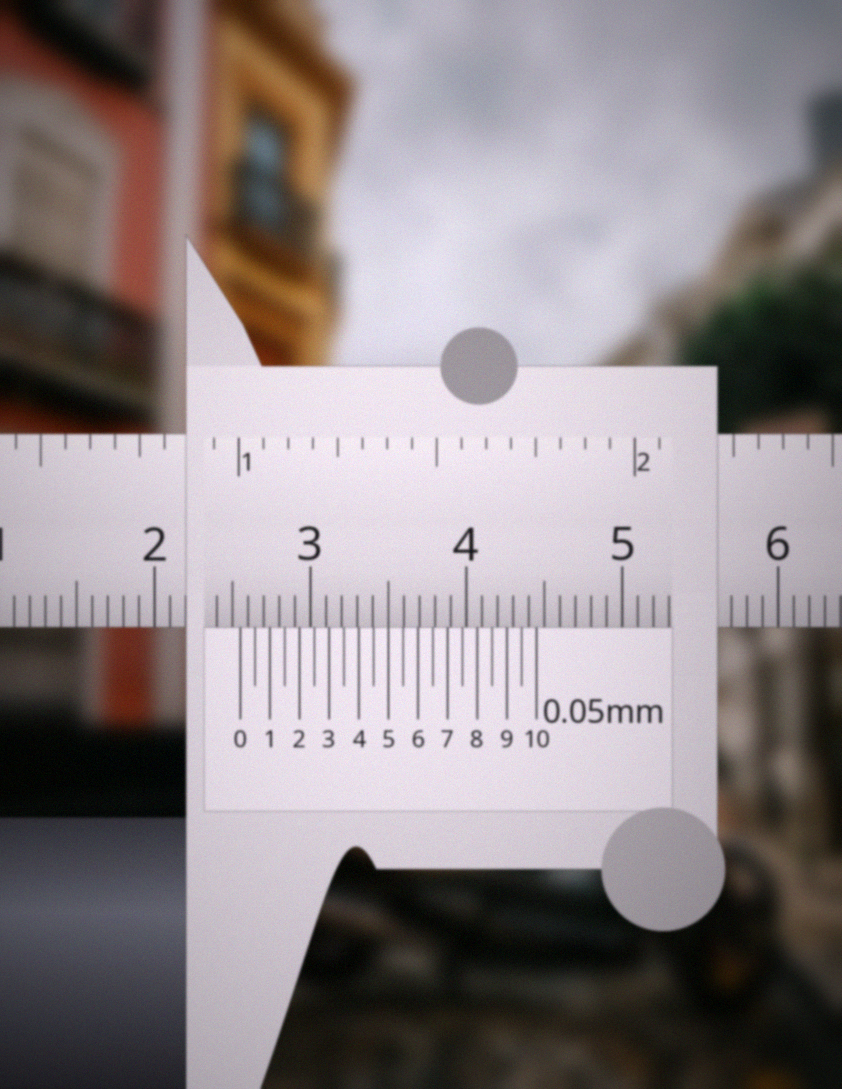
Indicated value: 25.5 mm
